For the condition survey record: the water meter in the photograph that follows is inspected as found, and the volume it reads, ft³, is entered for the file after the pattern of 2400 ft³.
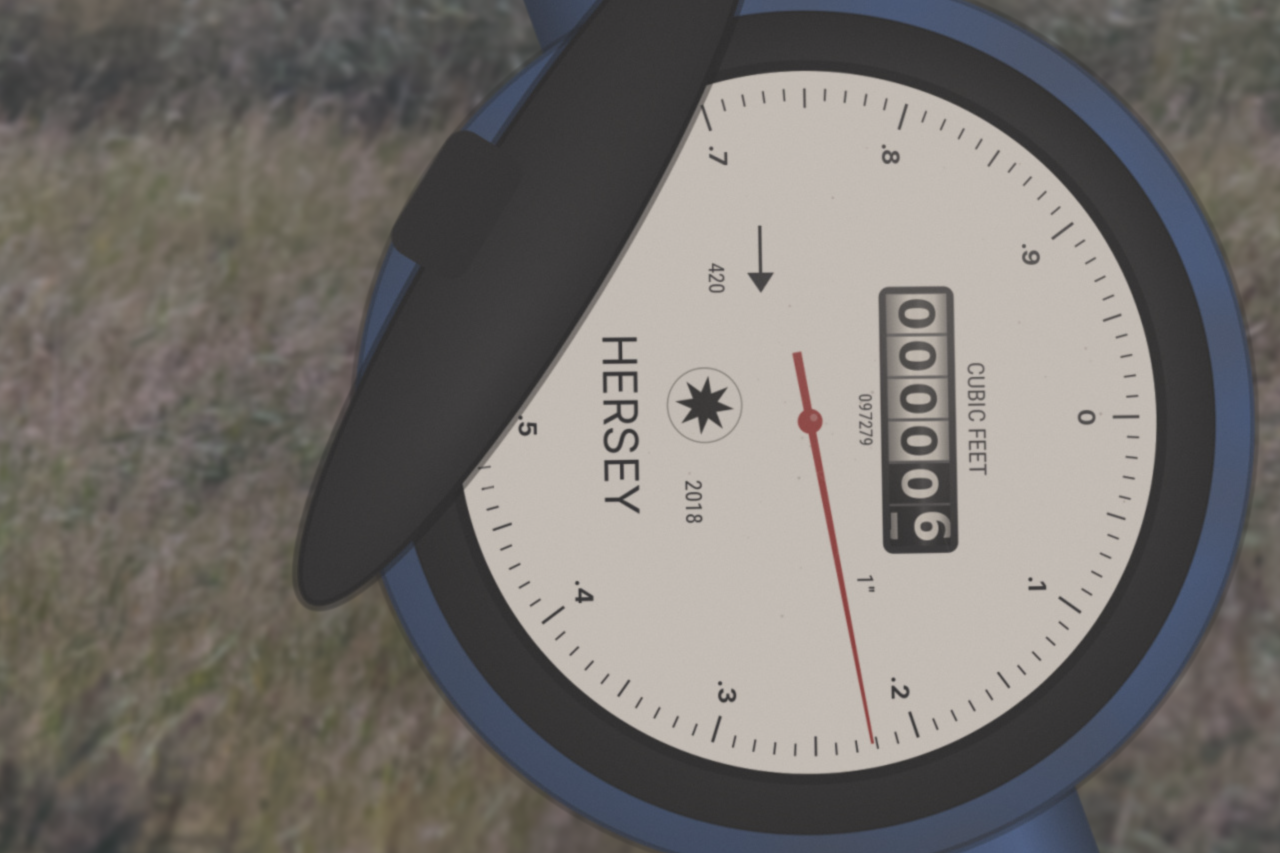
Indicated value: 6.22 ft³
